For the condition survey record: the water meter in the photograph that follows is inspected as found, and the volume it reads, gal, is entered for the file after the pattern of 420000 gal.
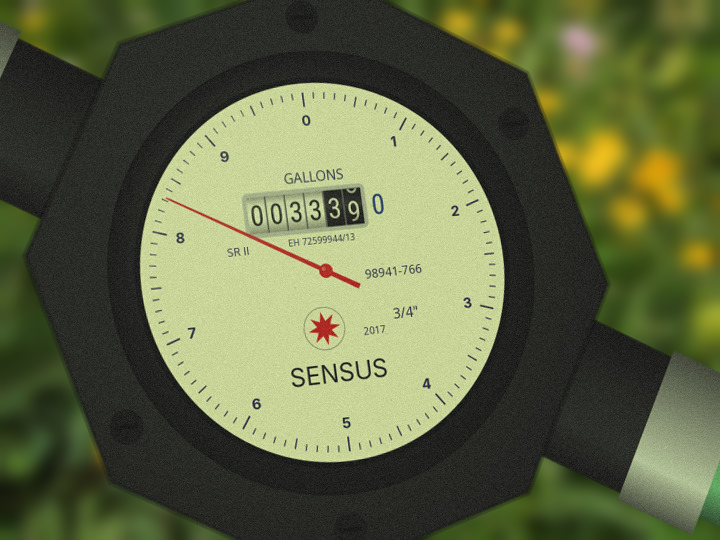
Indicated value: 33388.3 gal
